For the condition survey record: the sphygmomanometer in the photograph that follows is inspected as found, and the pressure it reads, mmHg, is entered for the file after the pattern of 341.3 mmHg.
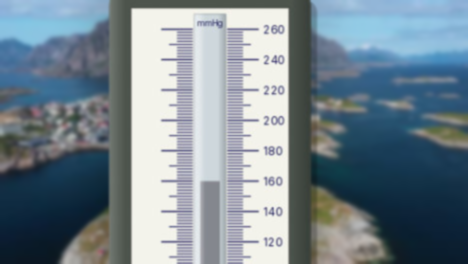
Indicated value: 160 mmHg
